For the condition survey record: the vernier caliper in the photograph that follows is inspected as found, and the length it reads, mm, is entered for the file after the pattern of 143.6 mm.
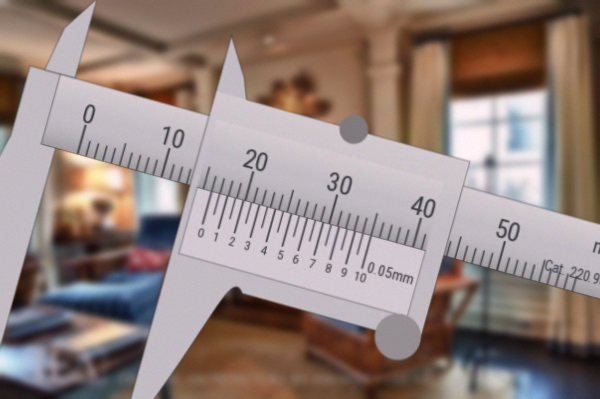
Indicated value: 16.0 mm
